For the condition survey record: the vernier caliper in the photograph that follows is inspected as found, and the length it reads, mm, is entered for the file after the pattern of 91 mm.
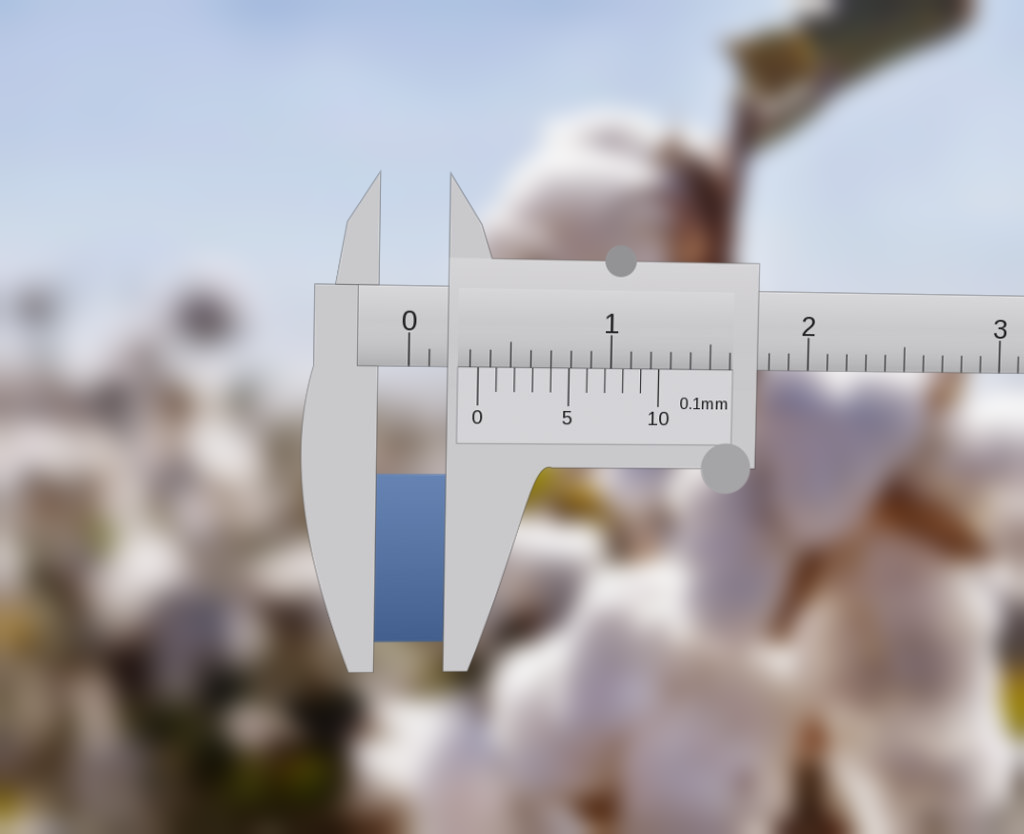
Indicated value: 3.4 mm
